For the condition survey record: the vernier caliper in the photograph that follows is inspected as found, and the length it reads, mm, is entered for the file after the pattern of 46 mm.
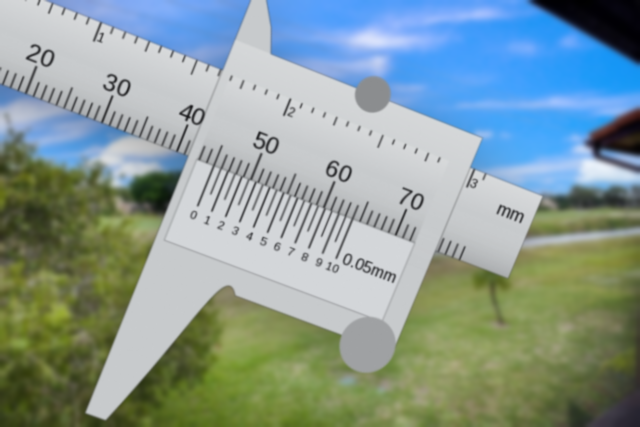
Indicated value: 45.0 mm
